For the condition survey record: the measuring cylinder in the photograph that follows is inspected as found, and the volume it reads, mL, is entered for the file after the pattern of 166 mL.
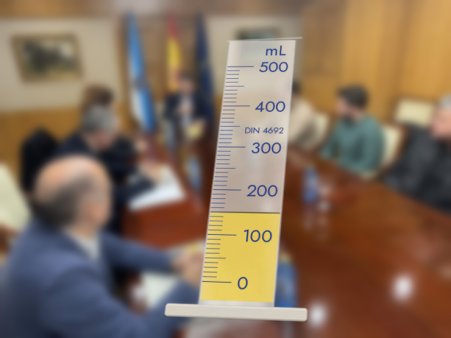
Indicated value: 150 mL
